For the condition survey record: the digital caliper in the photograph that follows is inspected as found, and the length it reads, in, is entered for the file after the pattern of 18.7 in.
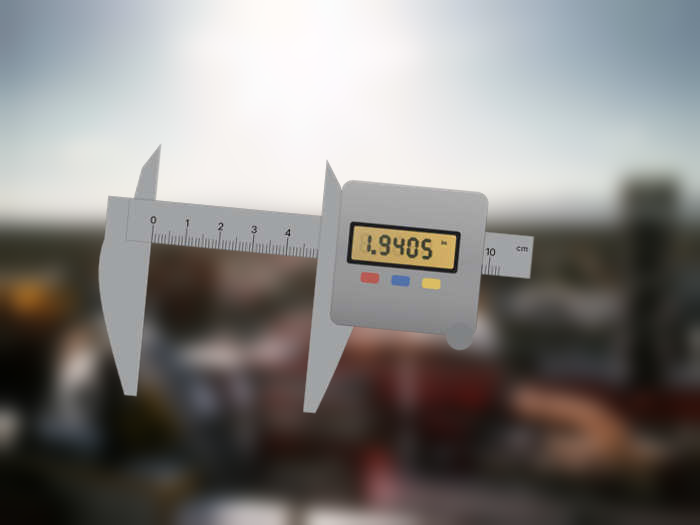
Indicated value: 1.9405 in
